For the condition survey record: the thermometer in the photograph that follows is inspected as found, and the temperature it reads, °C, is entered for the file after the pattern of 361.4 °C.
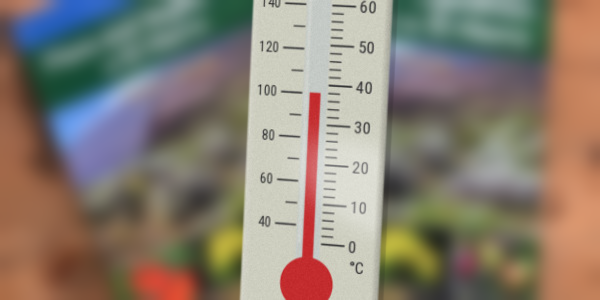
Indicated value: 38 °C
